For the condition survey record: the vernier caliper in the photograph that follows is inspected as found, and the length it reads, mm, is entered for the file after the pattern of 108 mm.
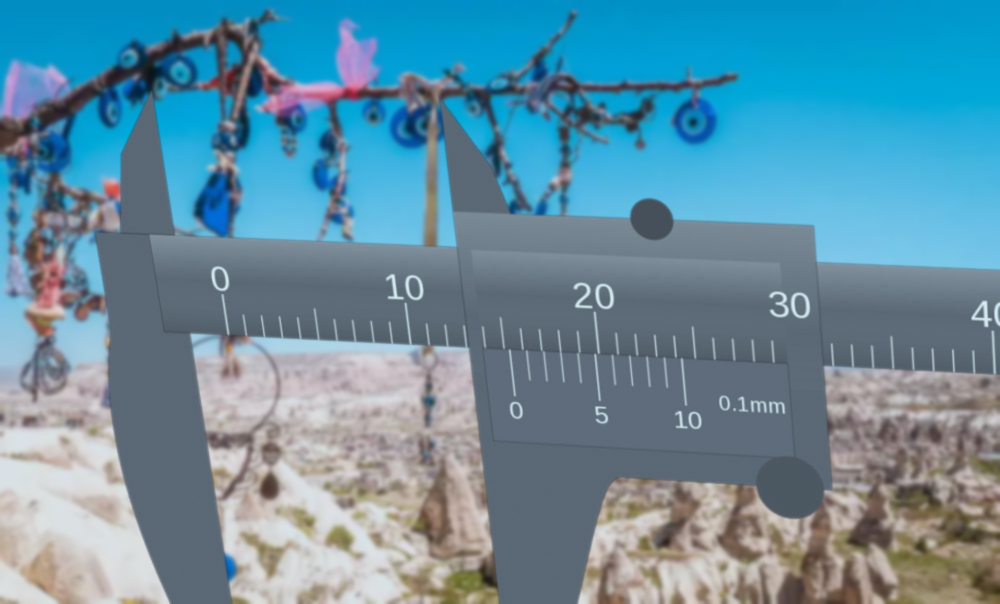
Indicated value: 15.3 mm
